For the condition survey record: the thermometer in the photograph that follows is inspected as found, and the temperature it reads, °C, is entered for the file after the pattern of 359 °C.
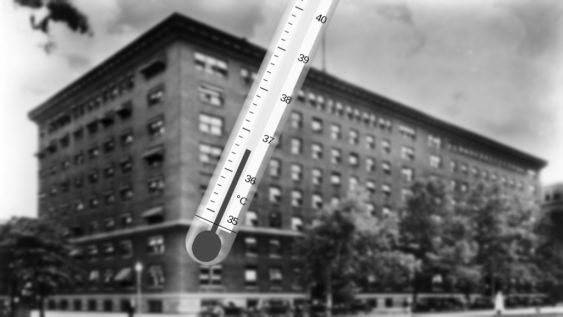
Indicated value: 36.6 °C
